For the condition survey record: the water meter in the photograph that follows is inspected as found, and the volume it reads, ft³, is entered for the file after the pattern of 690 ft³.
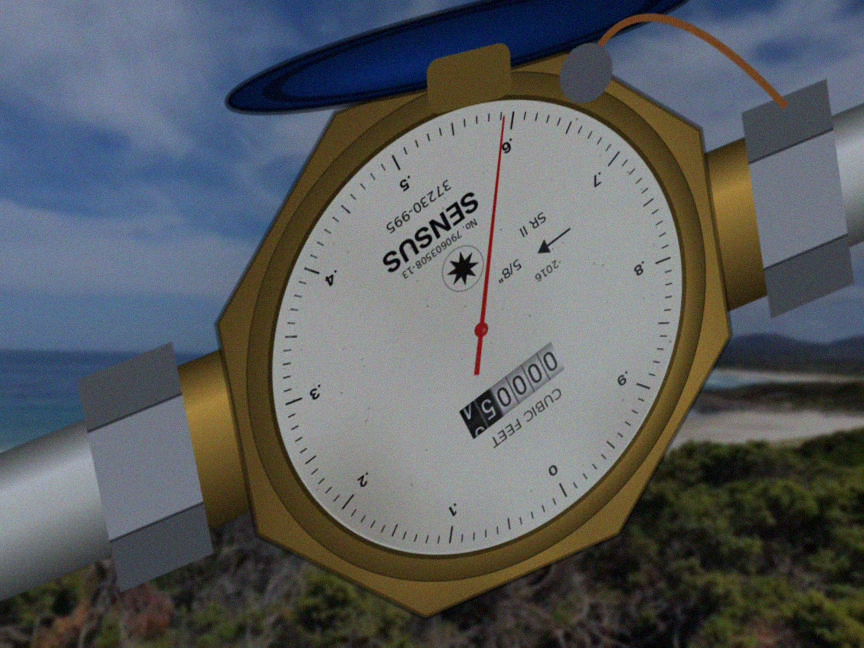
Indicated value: 53.59 ft³
